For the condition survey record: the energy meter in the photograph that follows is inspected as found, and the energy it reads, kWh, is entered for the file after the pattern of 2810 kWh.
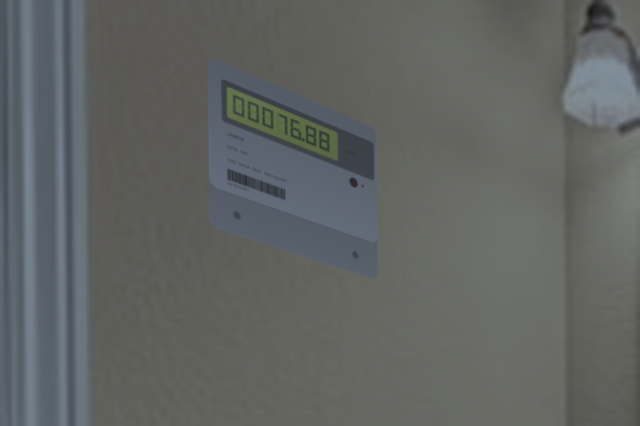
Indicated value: 76.88 kWh
